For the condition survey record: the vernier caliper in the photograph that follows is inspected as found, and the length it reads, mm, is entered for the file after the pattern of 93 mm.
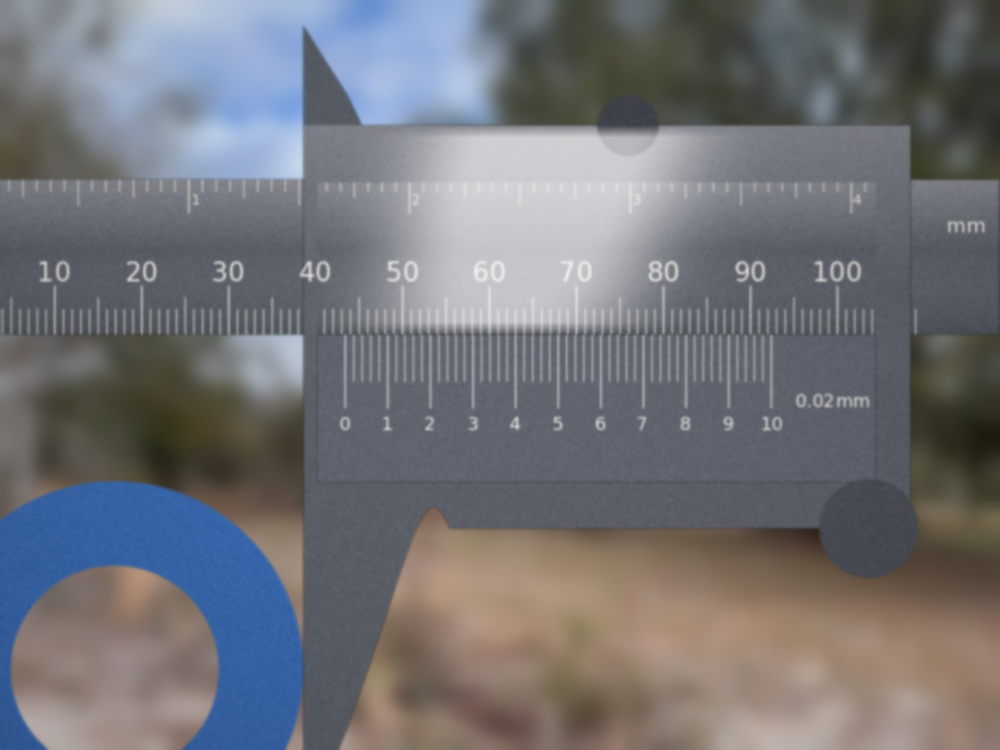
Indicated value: 43.4 mm
